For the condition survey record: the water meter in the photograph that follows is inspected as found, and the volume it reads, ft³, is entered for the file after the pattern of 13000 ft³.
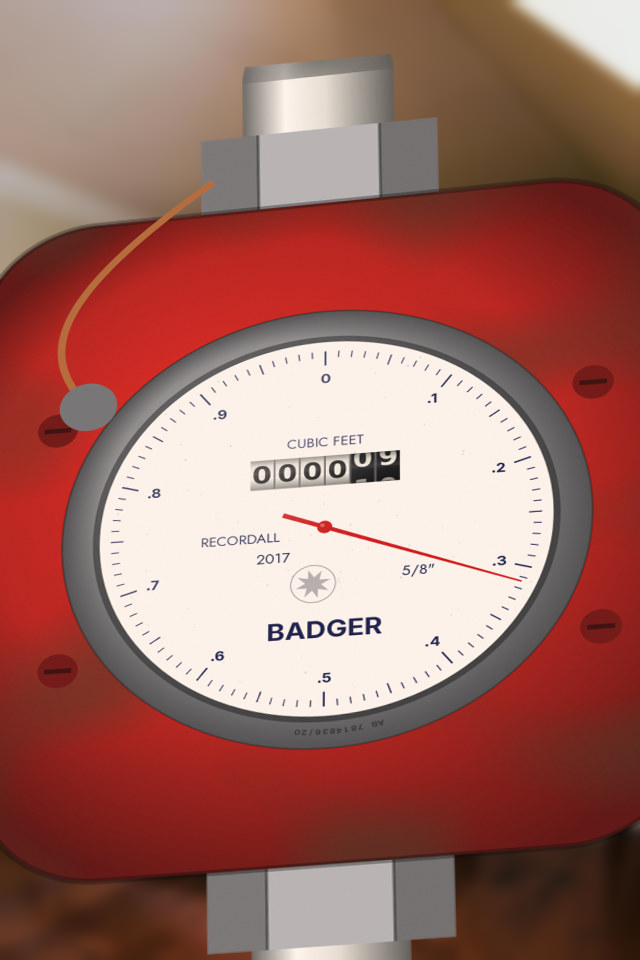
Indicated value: 9.31 ft³
